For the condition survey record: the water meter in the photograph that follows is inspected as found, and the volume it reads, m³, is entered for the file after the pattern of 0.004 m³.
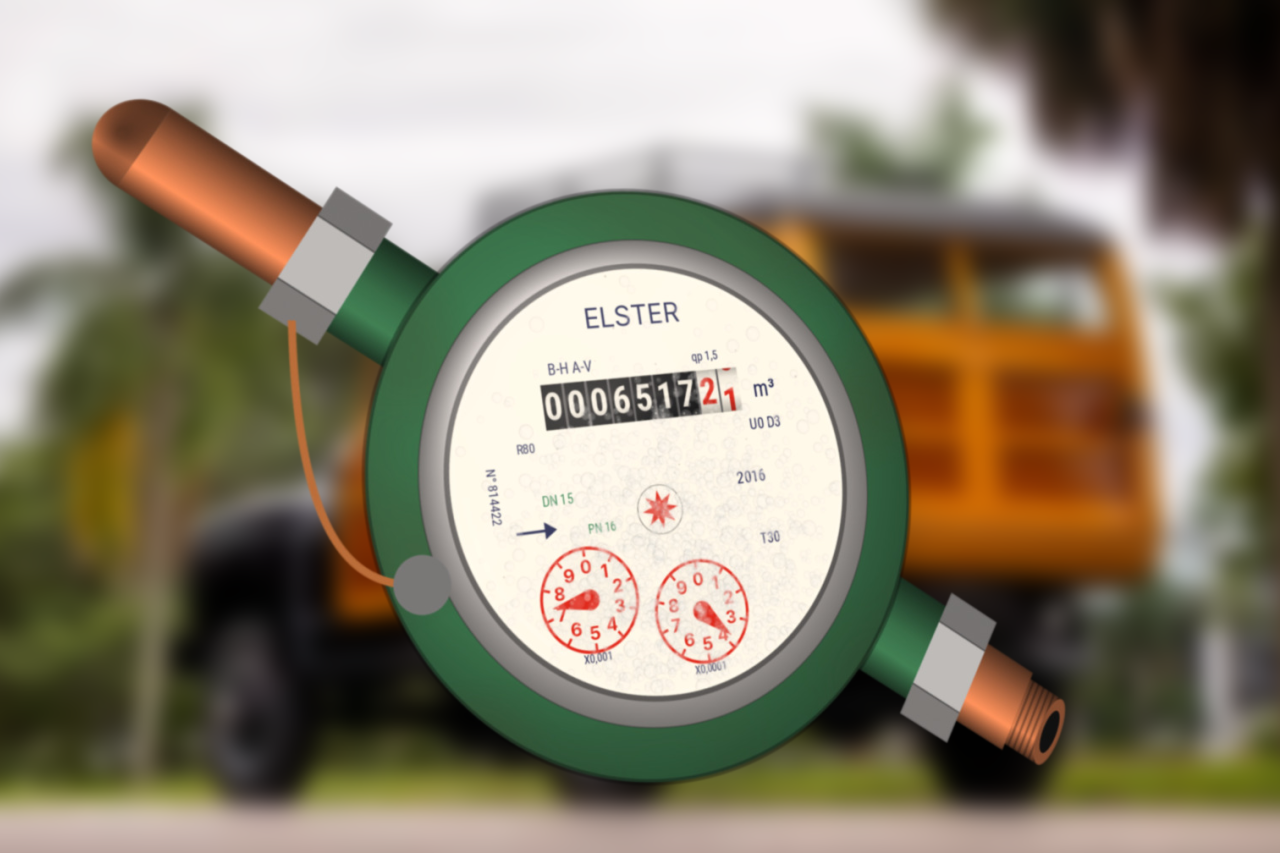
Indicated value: 6517.2073 m³
